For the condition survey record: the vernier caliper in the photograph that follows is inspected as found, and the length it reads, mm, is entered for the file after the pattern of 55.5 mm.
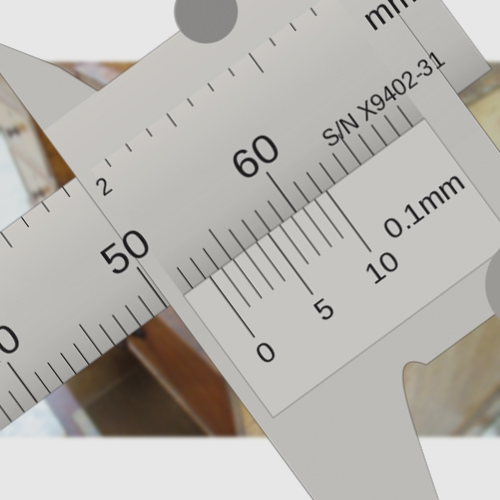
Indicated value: 53.3 mm
